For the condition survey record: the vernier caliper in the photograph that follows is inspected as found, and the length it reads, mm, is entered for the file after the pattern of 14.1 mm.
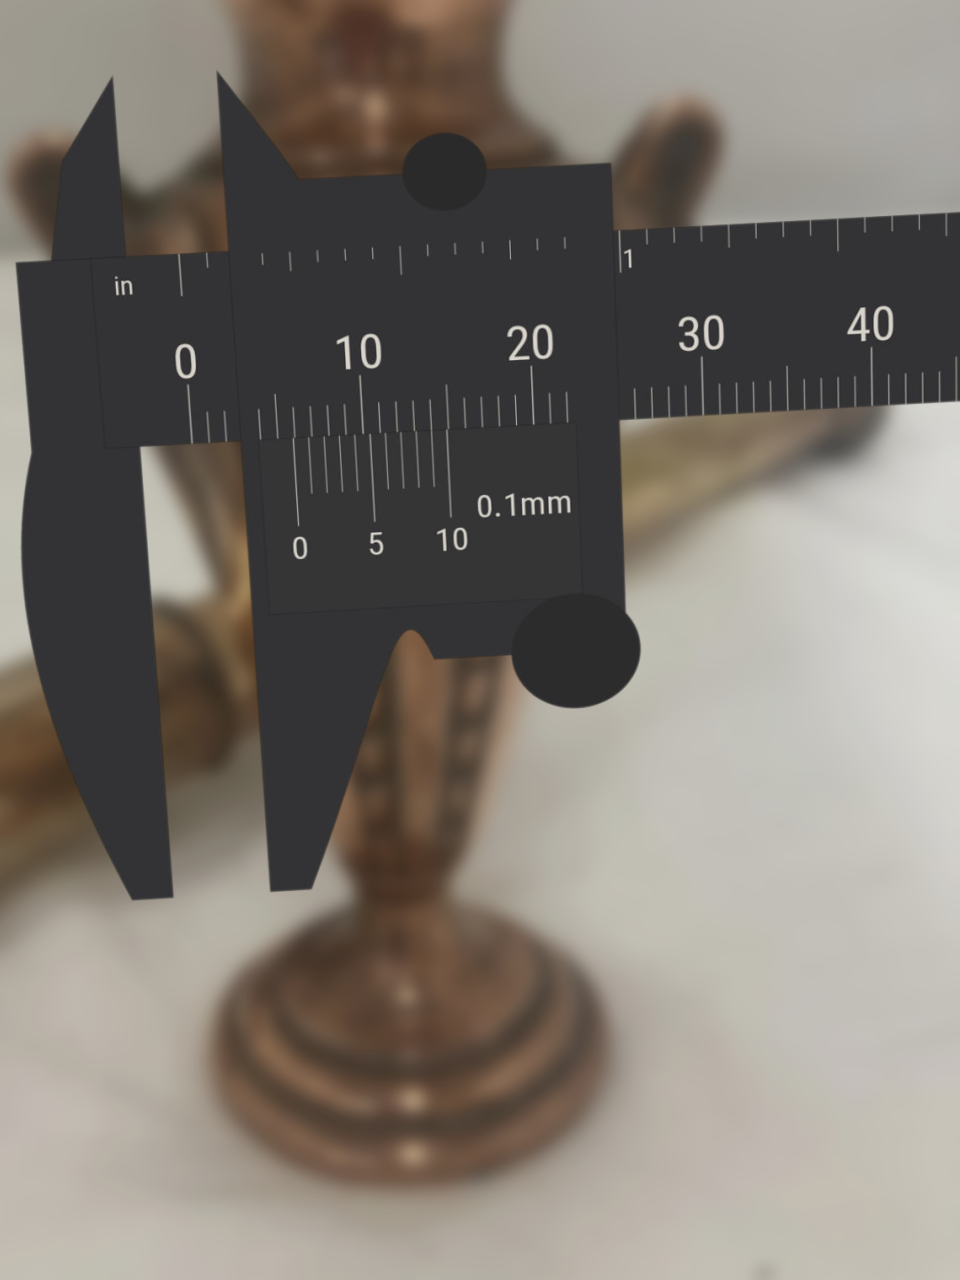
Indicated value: 5.9 mm
